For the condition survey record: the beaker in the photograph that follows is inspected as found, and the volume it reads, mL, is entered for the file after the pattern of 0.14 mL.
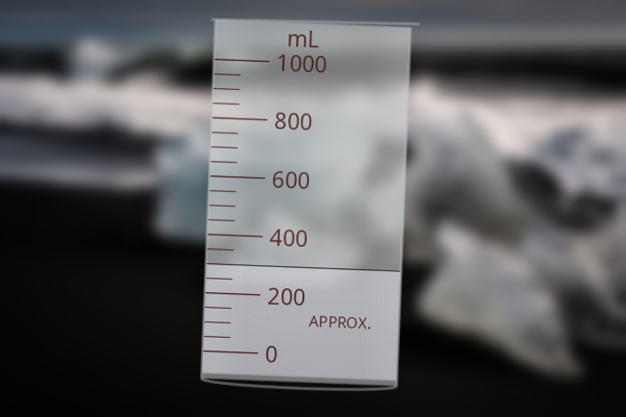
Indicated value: 300 mL
